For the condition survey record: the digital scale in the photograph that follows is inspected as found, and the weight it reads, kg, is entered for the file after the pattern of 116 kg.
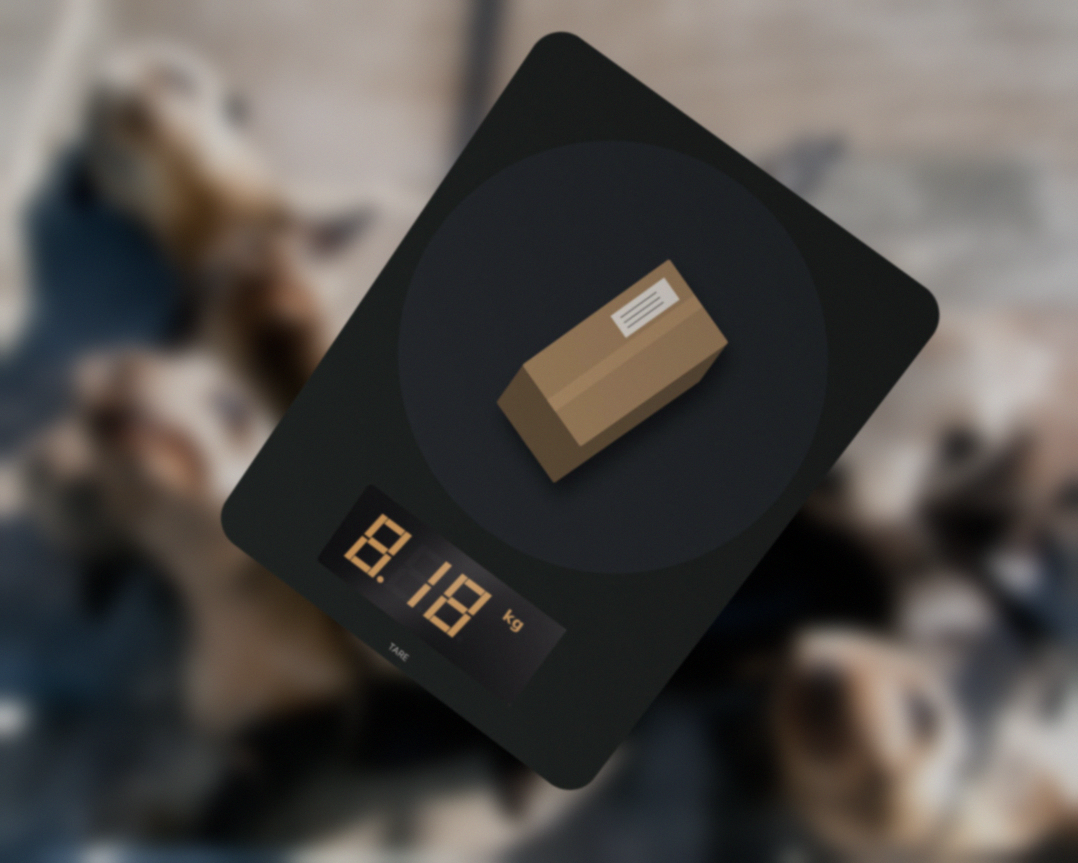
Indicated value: 8.18 kg
